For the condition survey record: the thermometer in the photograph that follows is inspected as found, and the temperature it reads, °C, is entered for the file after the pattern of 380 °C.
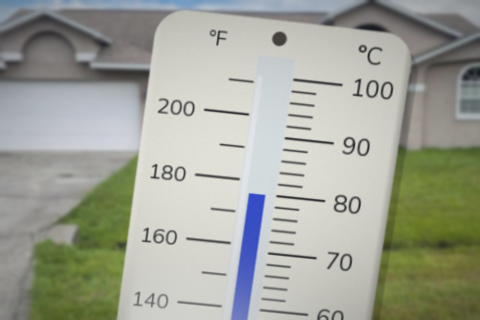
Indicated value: 80 °C
